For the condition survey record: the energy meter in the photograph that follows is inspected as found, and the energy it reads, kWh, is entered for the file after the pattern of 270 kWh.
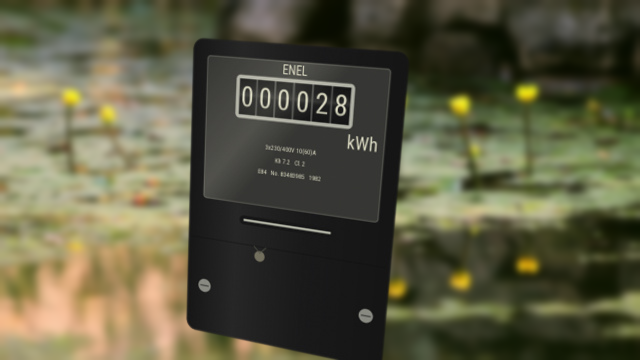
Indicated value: 28 kWh
